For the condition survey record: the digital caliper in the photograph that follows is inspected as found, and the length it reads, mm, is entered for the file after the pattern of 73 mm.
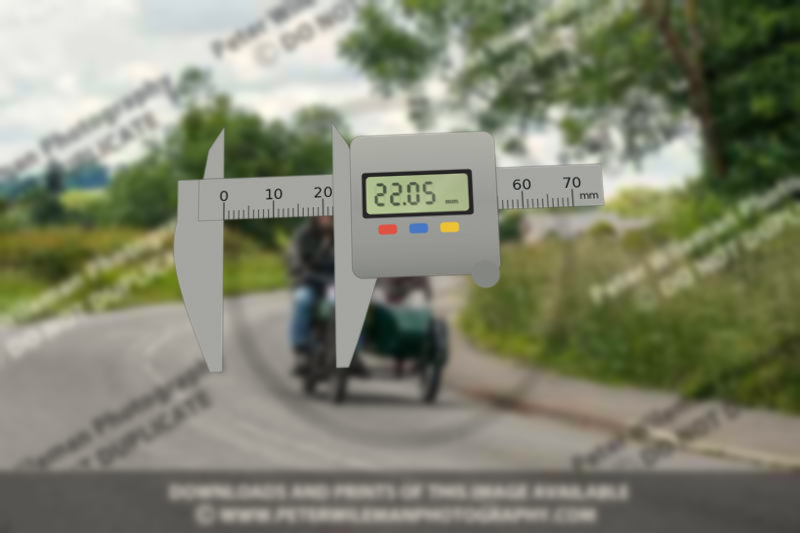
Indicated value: 22.05 mm
